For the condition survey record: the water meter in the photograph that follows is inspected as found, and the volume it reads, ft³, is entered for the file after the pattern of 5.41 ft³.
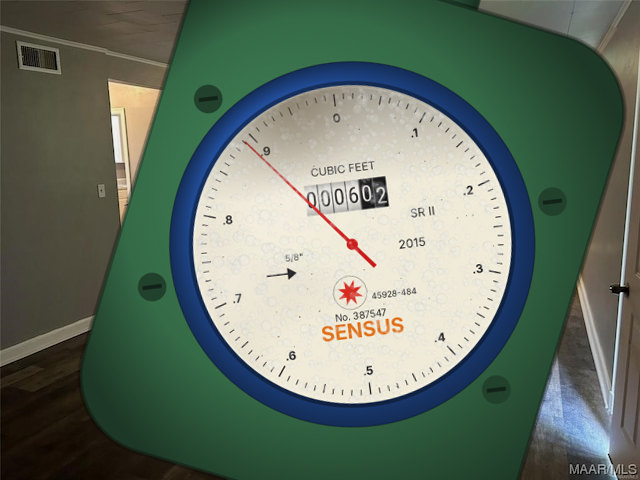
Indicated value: 601.89 ft³
